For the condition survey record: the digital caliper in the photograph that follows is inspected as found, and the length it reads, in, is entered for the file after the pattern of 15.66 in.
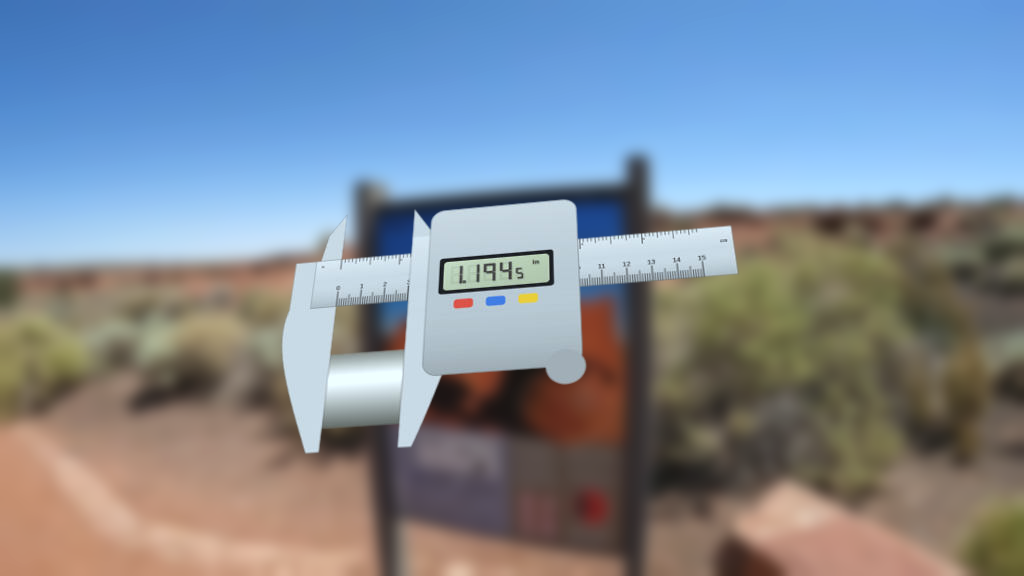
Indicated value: 1.1945 in
